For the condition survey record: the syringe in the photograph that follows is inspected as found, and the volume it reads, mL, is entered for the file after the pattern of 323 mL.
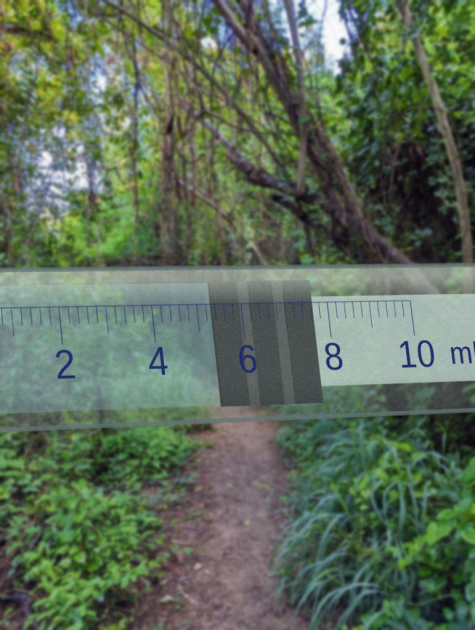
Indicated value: 5.3 mL
